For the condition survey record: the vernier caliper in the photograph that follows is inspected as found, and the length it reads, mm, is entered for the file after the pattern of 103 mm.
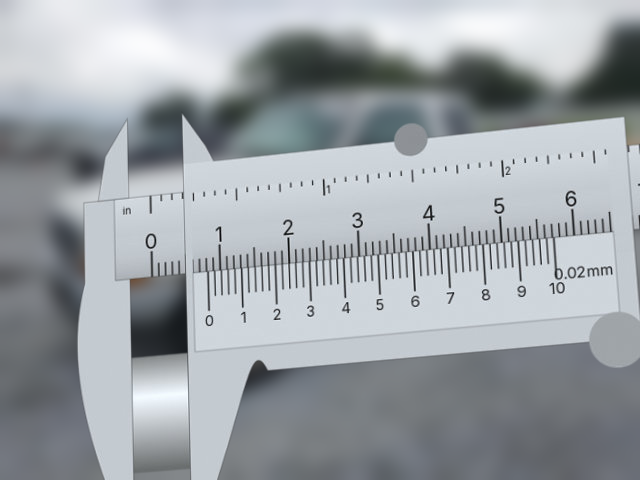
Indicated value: 8.2 mm
